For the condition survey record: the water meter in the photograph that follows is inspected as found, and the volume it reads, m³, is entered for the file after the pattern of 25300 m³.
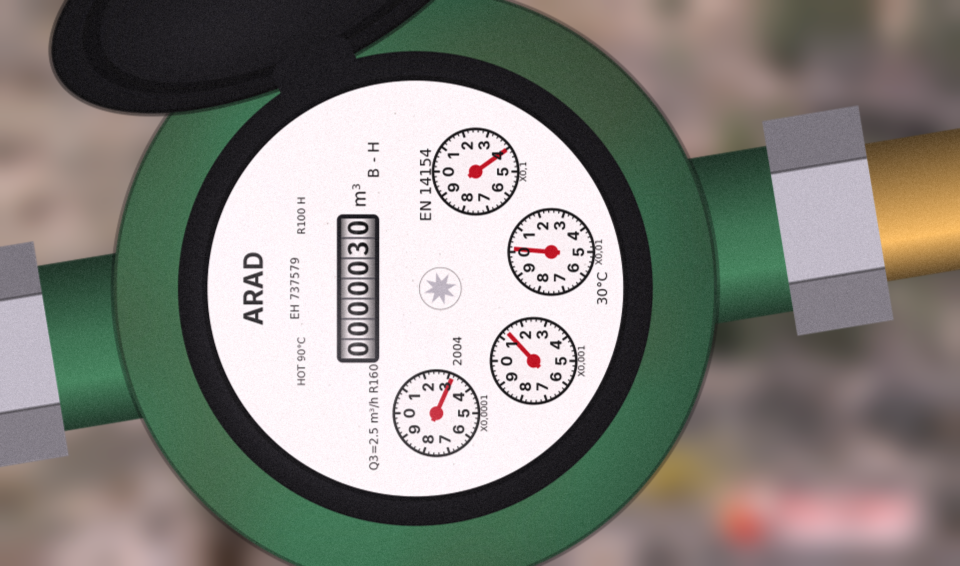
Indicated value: 30.4013 m³
